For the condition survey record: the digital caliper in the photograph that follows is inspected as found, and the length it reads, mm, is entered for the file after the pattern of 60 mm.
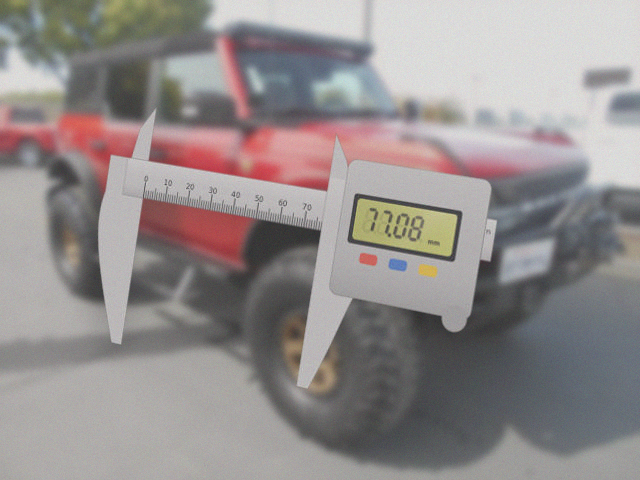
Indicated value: 77.08 mm
